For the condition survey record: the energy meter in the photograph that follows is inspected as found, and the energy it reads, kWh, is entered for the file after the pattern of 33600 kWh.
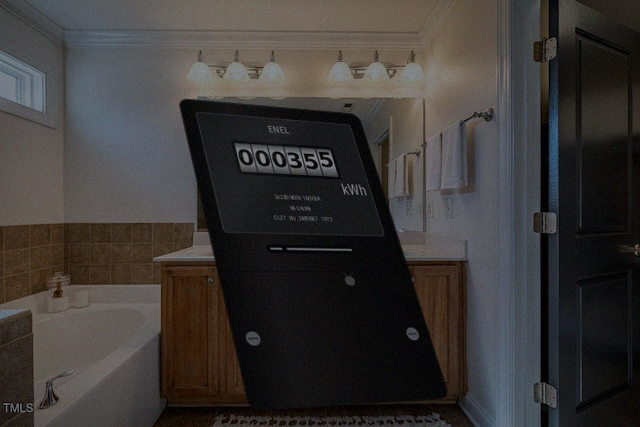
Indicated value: 355 kWh
